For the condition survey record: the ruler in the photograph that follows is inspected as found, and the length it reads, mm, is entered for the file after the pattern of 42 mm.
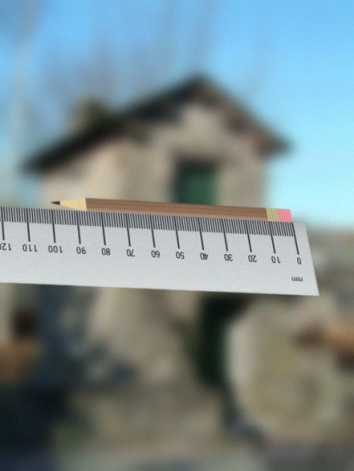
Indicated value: 100 mm
